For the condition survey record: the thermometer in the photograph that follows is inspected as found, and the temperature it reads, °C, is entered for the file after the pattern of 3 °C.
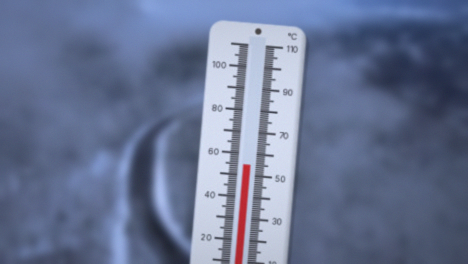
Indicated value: 55 °C
